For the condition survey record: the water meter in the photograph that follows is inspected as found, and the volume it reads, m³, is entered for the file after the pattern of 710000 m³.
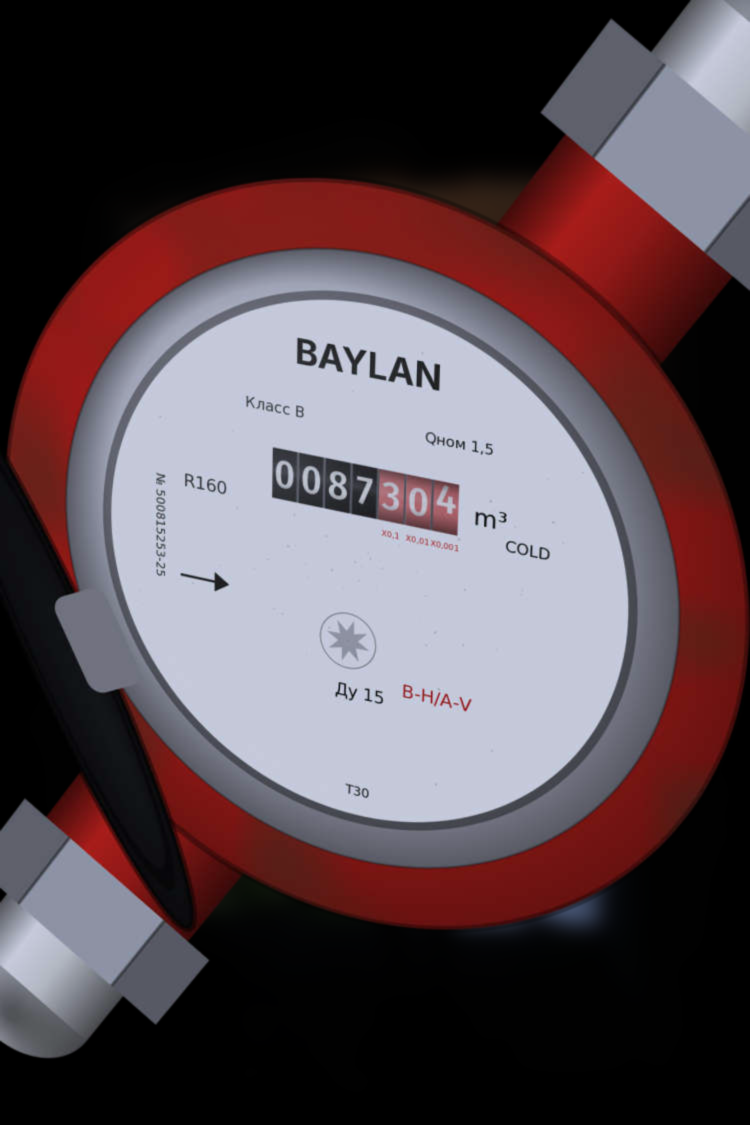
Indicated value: 87.304 m³
